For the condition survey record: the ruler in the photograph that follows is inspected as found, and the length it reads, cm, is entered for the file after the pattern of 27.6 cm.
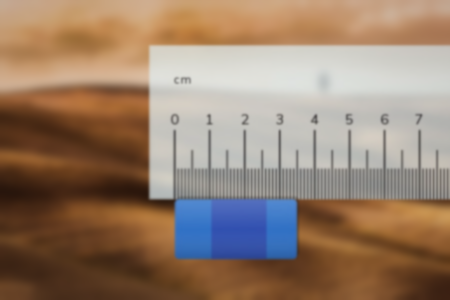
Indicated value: 3.5 cm
